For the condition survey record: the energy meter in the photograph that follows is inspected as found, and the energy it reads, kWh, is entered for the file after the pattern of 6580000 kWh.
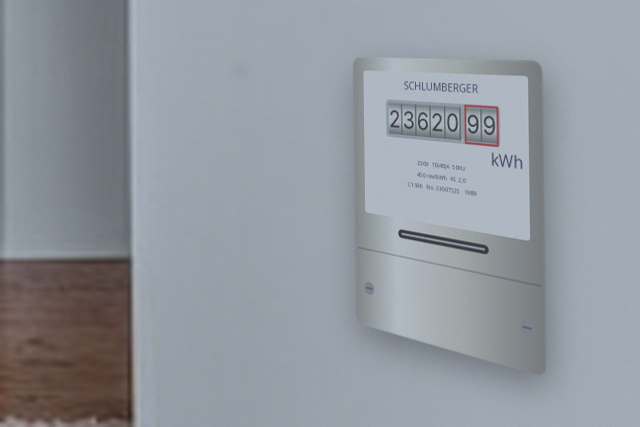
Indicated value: 23620.99 kWh
